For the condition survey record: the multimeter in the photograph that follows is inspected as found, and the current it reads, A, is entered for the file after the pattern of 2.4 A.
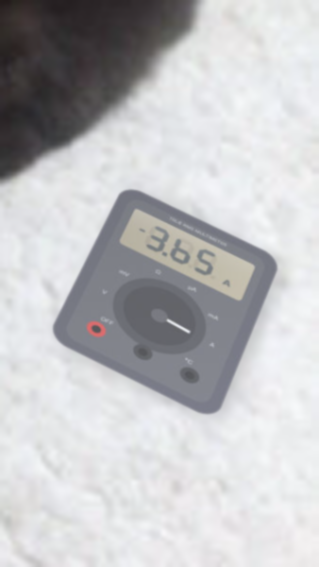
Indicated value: -3.65 A
